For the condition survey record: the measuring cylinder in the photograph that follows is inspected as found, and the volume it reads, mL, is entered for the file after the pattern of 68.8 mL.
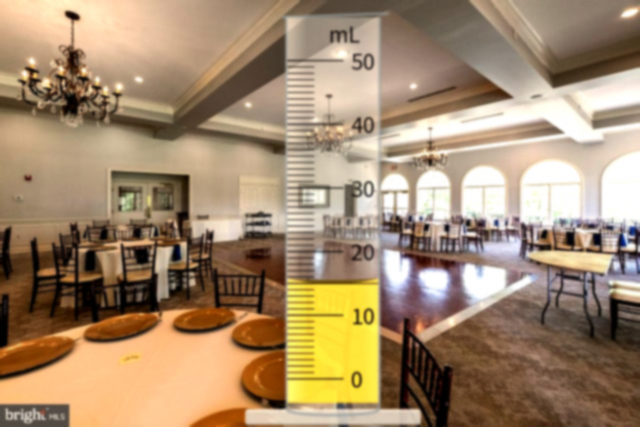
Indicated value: 15 mL
